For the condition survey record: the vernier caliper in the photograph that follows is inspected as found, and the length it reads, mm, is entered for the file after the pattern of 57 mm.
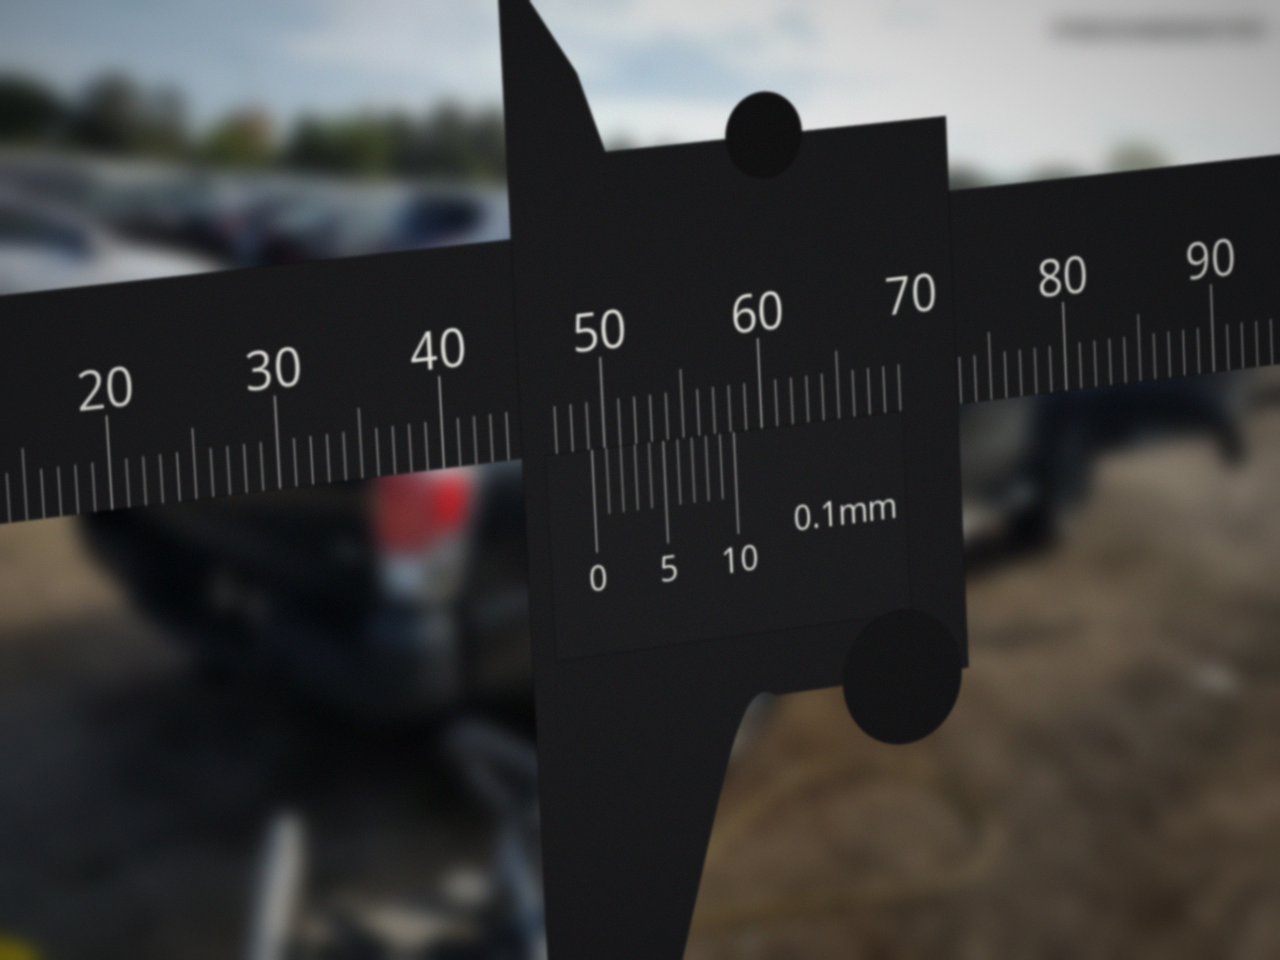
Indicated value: 49.2 mm
